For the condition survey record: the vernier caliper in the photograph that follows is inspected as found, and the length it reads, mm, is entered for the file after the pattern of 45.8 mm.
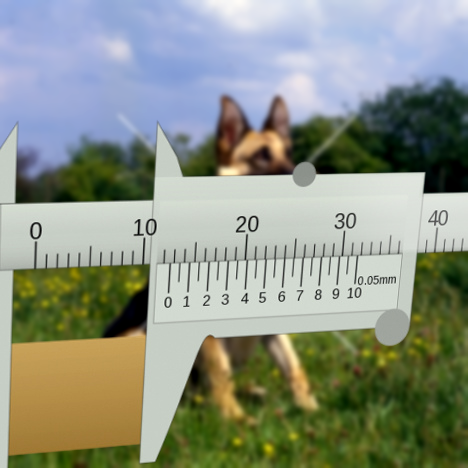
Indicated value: 12.6 mm
